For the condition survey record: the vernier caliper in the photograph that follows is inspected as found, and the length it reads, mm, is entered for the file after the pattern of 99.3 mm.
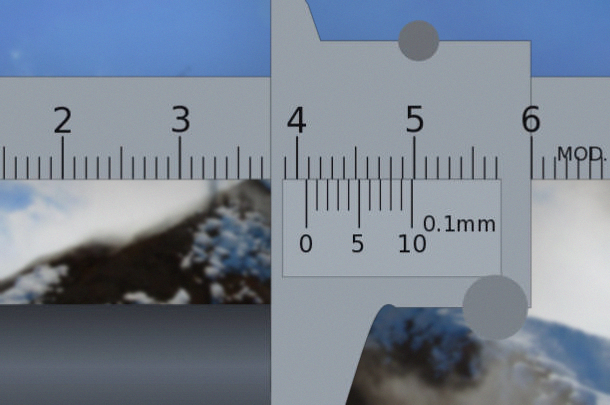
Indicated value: 40.8 mm
